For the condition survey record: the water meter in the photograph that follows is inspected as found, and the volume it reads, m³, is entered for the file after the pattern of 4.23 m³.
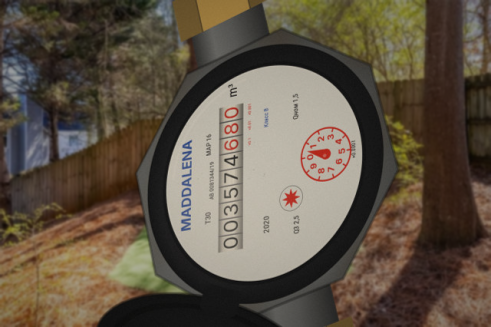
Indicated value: 3574.6800 m³
